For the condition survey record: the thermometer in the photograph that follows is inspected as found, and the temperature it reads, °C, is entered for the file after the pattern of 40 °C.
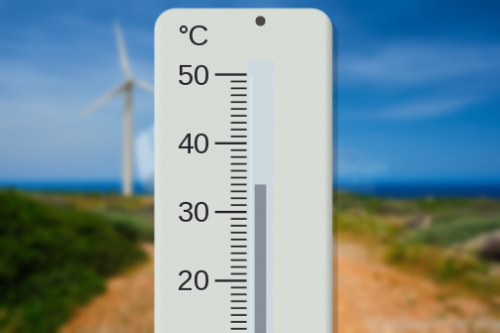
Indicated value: 34 °C
